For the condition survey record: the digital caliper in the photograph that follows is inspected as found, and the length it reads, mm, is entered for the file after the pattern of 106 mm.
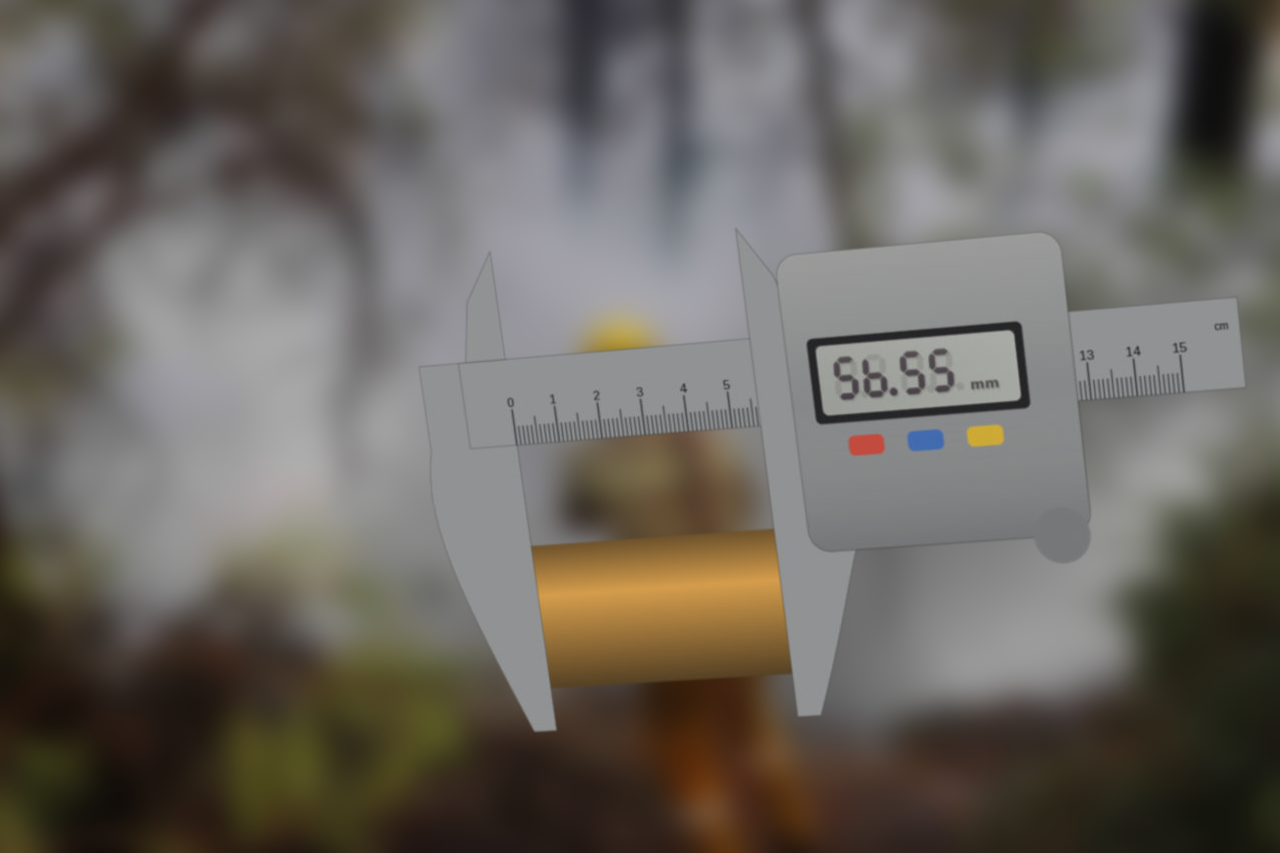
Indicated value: 56.55 mm
